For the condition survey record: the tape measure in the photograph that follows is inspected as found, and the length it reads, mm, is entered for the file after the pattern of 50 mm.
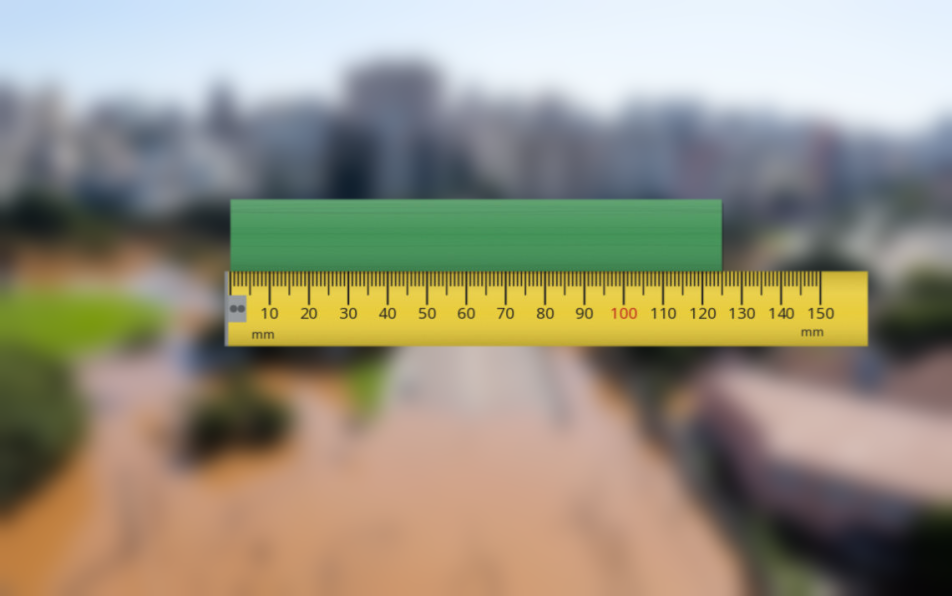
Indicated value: 125 mm
